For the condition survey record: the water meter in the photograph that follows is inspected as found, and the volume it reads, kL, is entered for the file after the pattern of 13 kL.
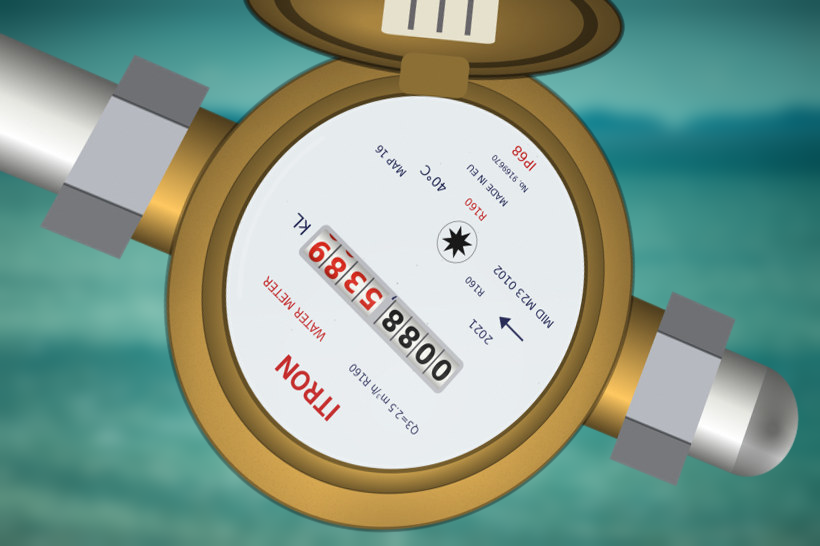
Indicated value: 88.5389 kL
